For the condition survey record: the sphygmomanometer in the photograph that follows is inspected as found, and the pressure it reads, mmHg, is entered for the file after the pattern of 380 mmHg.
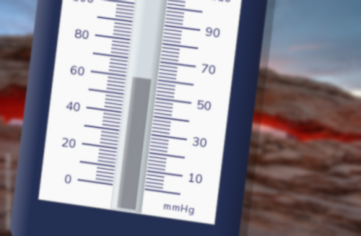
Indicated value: 60 mmHg
